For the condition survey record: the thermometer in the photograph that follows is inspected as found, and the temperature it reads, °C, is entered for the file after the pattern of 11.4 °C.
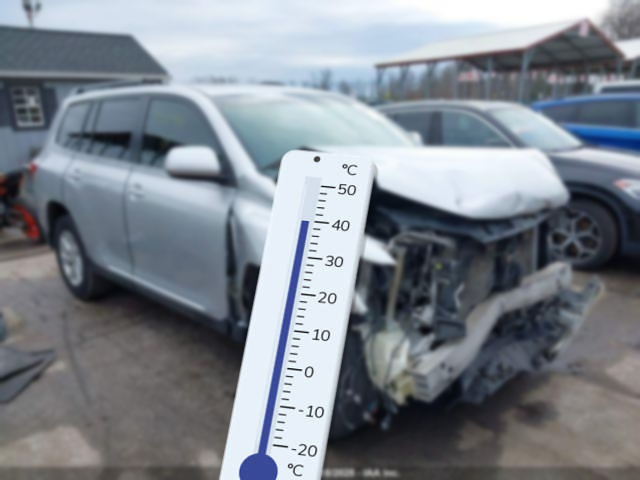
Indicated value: 40 °C
